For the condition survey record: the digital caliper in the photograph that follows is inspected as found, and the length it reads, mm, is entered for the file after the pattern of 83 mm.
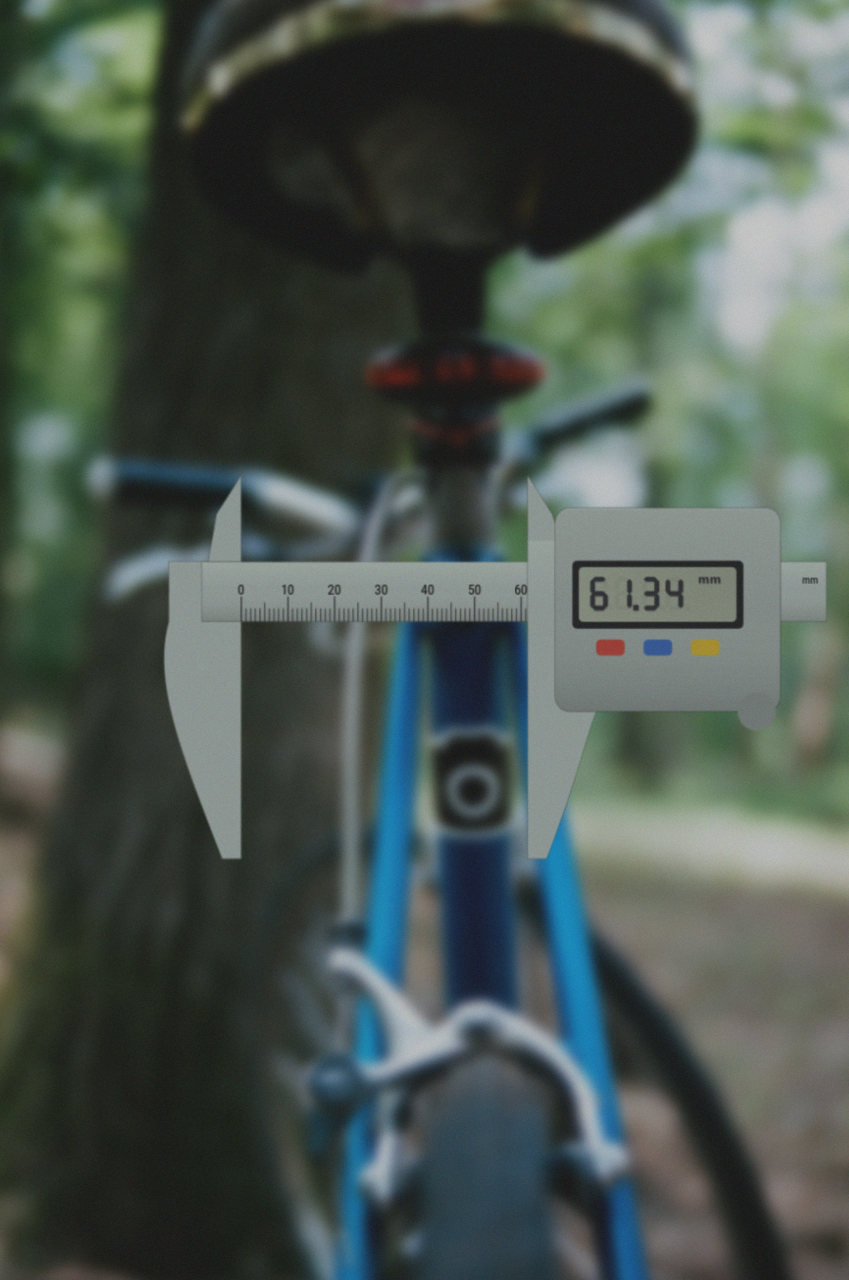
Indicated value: 61.34 mm
